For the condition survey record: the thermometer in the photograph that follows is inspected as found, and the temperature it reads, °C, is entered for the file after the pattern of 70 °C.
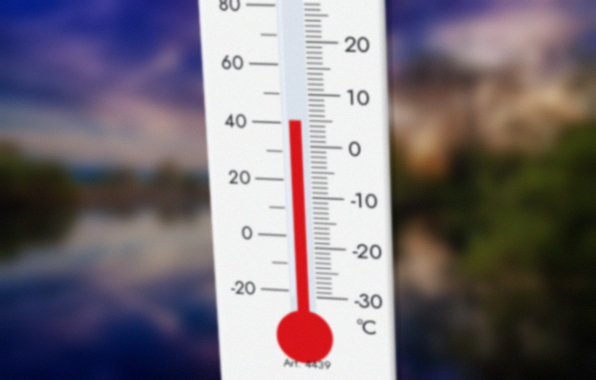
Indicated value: 5 °C
